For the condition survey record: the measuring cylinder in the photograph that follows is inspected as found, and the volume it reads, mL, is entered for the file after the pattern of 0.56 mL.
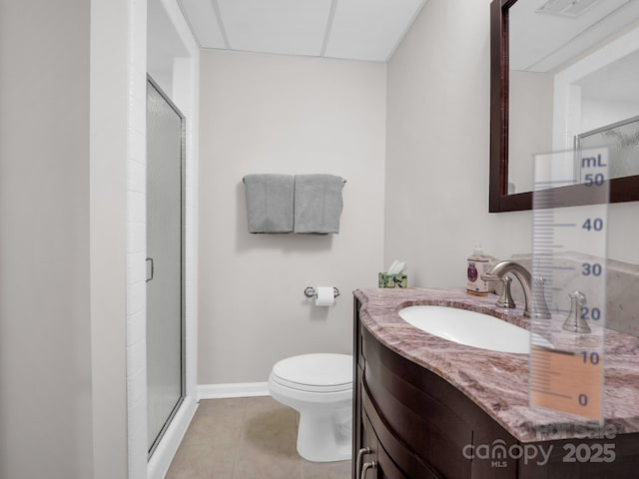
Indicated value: 10 mL
